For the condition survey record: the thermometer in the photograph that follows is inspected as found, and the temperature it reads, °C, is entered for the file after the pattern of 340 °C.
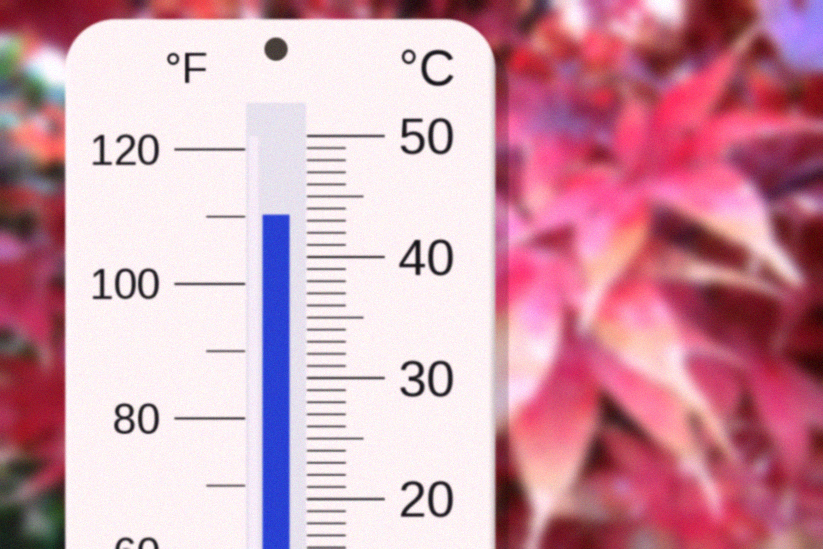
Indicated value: 43.5 °C
